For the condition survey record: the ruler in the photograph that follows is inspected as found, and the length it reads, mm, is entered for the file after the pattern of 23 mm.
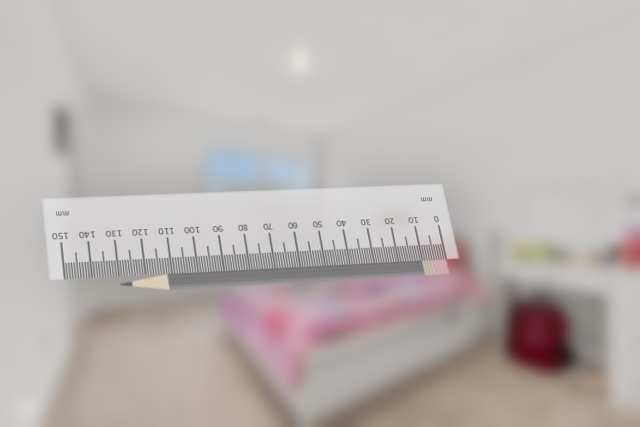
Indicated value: 130 mm
